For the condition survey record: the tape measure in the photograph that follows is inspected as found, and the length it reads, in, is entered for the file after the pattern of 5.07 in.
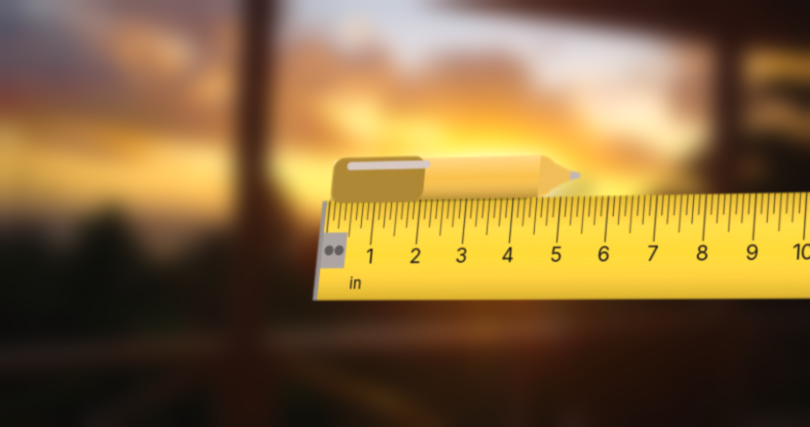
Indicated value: 5.375 in
